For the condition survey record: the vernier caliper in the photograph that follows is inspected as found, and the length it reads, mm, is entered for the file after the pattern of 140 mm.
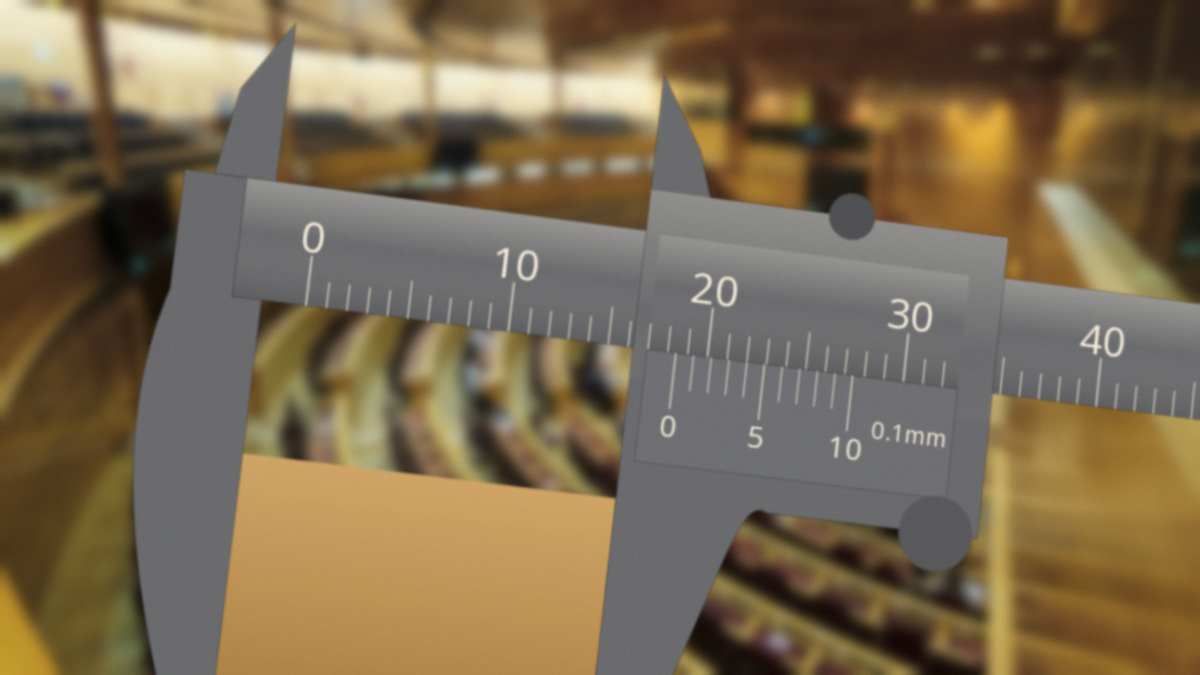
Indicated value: 18.4 mm
